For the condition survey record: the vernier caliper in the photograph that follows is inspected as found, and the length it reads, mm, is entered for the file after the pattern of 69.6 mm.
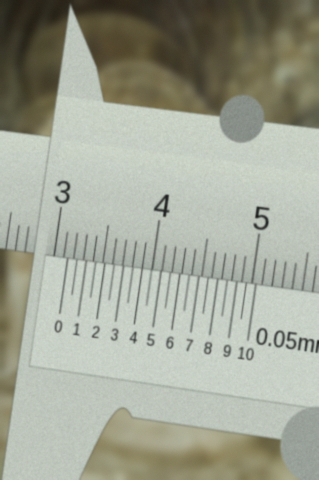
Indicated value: 31.4 mm
